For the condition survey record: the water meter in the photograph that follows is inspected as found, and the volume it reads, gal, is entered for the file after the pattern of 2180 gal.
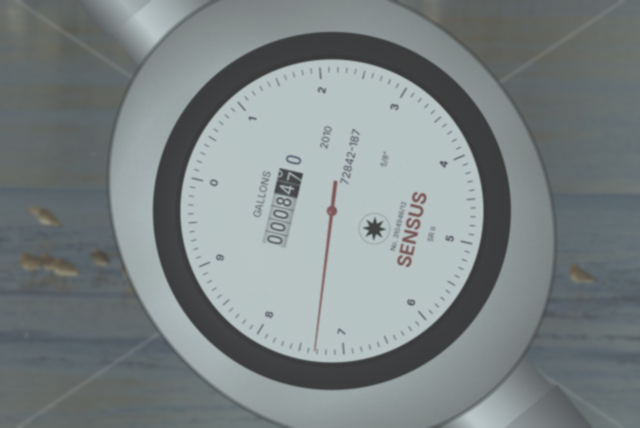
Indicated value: 8467.3 gal
